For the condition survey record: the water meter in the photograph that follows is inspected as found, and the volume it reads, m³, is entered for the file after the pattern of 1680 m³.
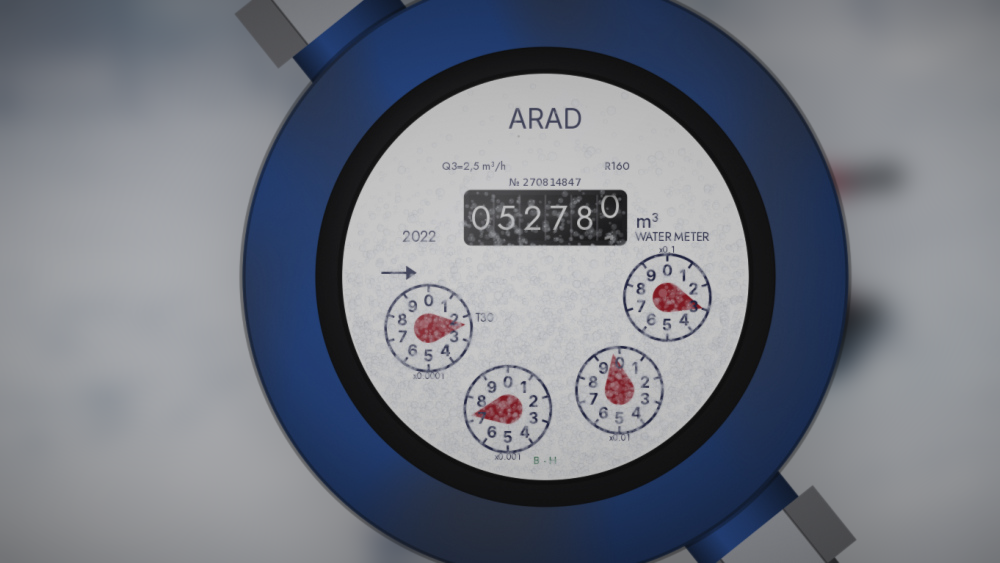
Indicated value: 52780.2972 m³
